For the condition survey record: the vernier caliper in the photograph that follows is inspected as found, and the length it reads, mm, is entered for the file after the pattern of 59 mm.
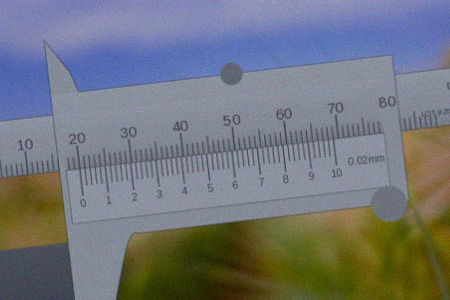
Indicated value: 20.0 mm
